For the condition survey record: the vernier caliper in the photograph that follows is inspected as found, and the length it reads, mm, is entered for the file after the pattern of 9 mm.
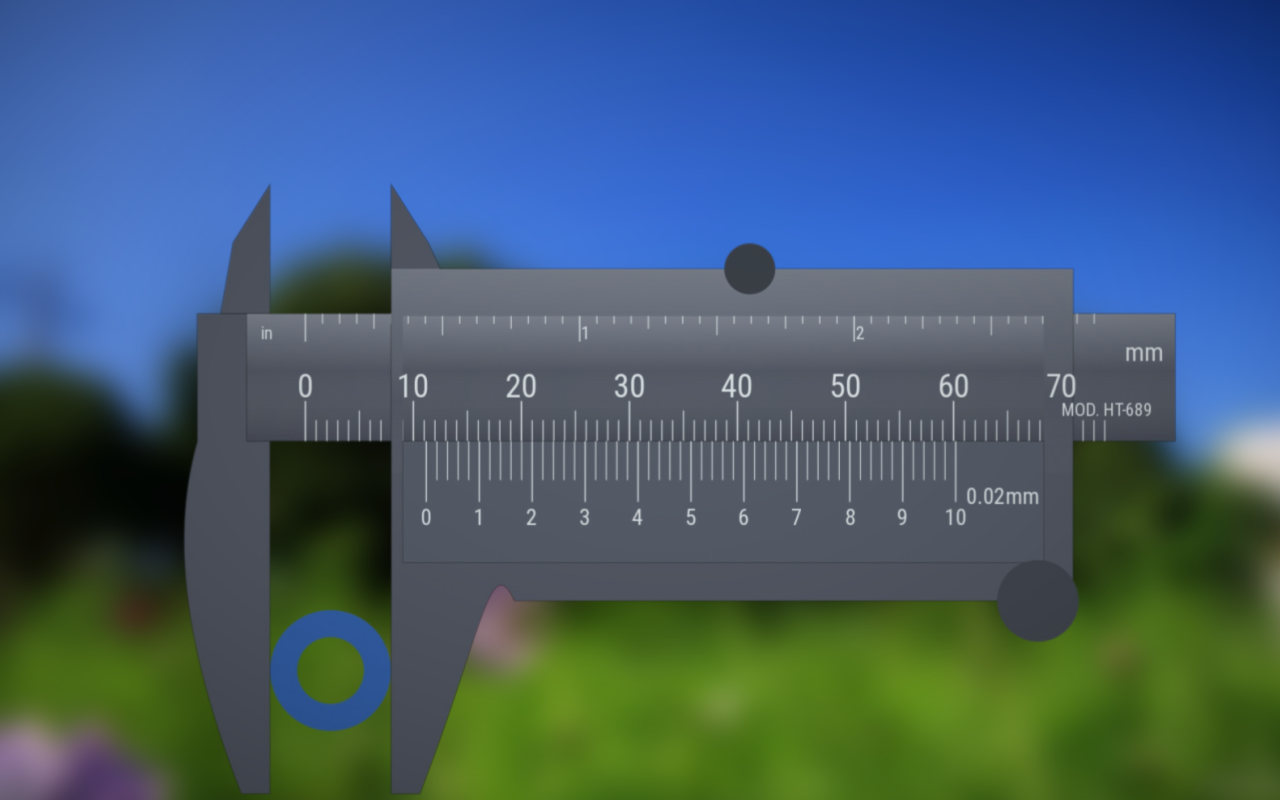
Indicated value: 11.2 mm
